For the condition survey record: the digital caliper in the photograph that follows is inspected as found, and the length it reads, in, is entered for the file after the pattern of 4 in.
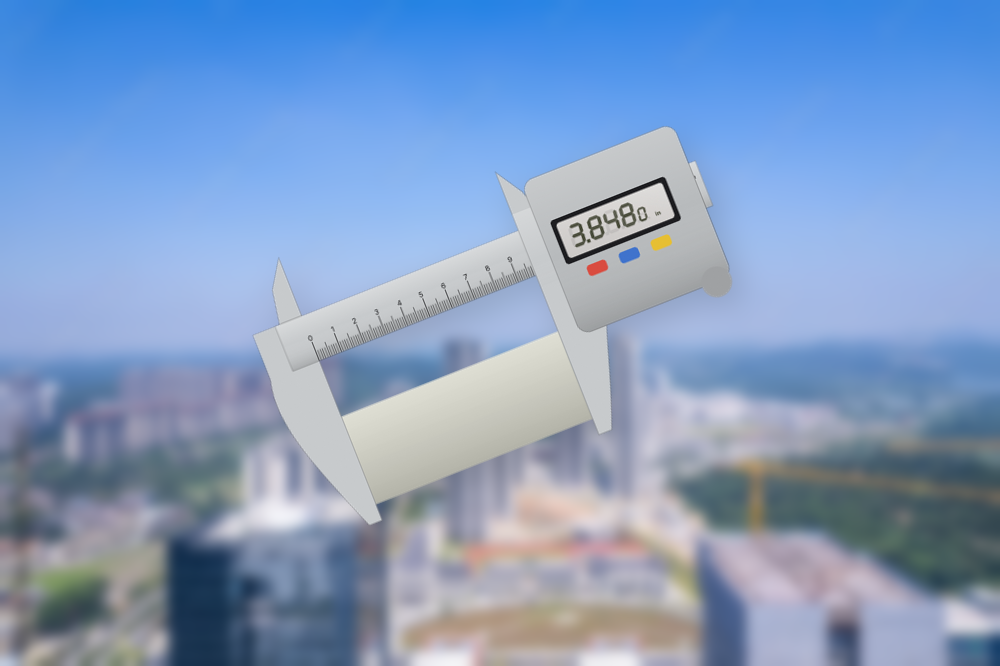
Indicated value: 3.8480 in
